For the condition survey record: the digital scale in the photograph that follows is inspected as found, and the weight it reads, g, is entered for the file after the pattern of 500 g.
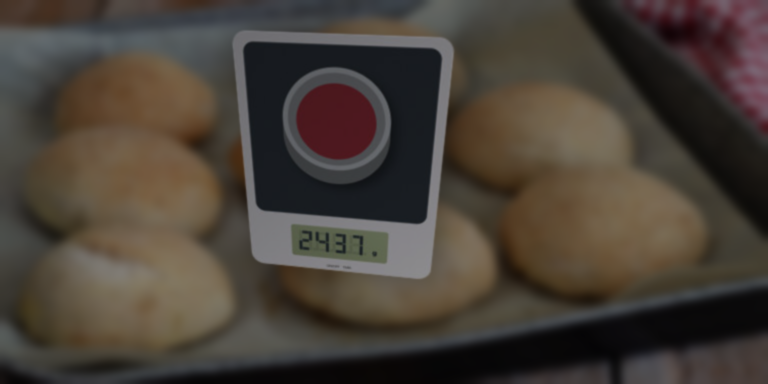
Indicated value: 2437 g
